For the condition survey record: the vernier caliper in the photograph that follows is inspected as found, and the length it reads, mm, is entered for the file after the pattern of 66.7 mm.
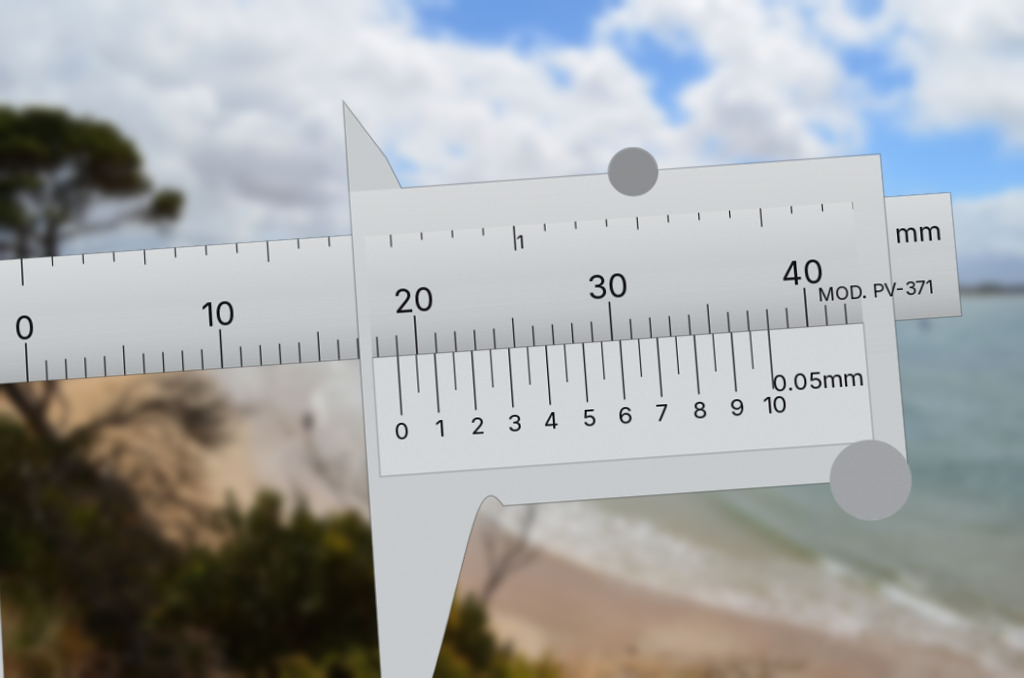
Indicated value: 19.0 mm
